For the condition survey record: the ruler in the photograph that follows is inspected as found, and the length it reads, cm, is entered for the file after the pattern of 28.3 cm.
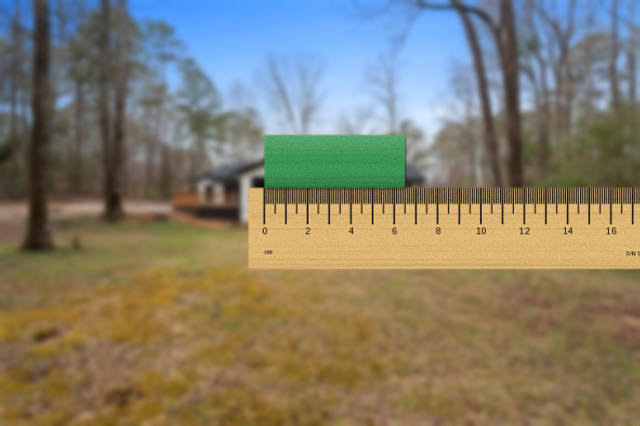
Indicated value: 6.5 cm
